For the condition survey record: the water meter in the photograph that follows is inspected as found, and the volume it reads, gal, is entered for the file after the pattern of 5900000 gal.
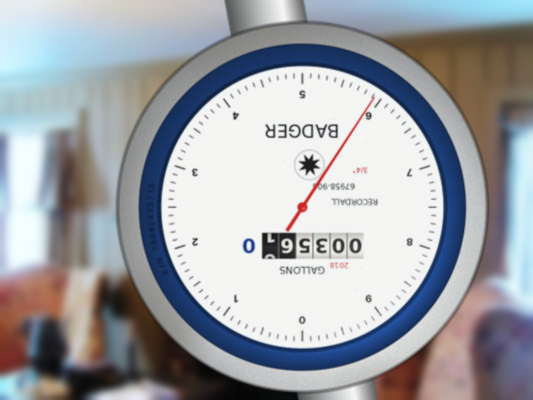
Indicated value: 35605.9 gal
